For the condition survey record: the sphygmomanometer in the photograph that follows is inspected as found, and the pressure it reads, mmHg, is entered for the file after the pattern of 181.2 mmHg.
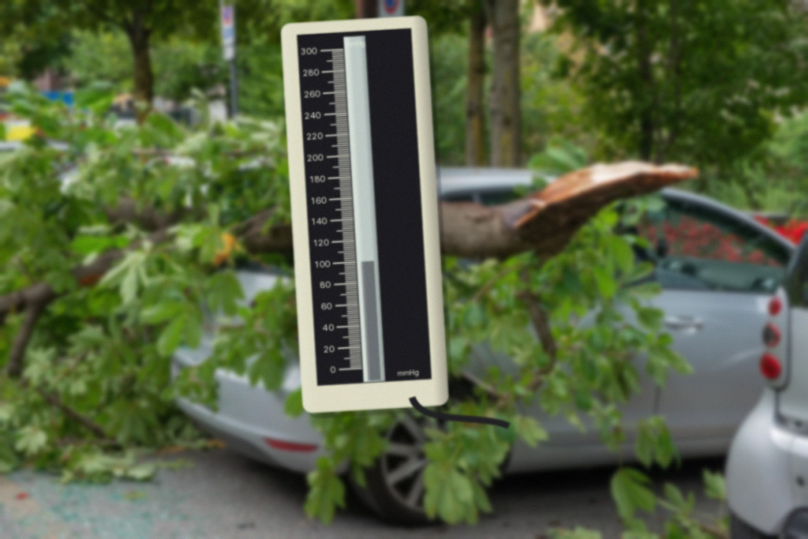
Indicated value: 100 mmHg
